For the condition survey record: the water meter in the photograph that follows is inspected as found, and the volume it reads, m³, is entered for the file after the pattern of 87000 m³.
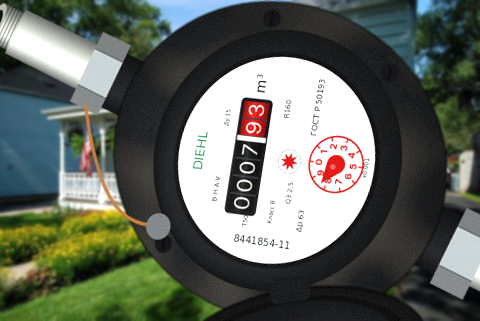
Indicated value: 7.938 m³
